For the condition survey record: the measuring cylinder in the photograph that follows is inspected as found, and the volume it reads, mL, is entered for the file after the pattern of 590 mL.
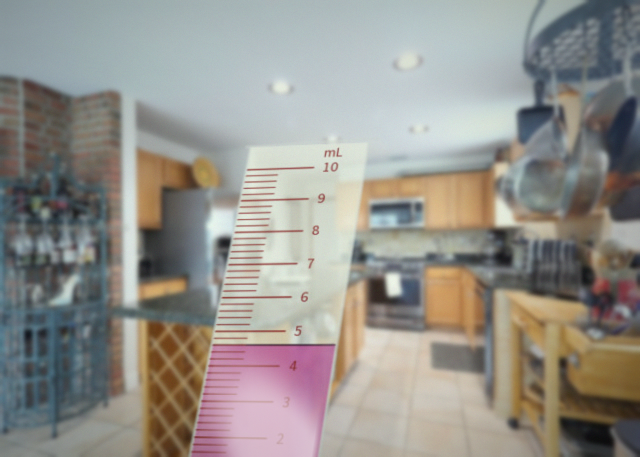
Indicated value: 4.6 mL
